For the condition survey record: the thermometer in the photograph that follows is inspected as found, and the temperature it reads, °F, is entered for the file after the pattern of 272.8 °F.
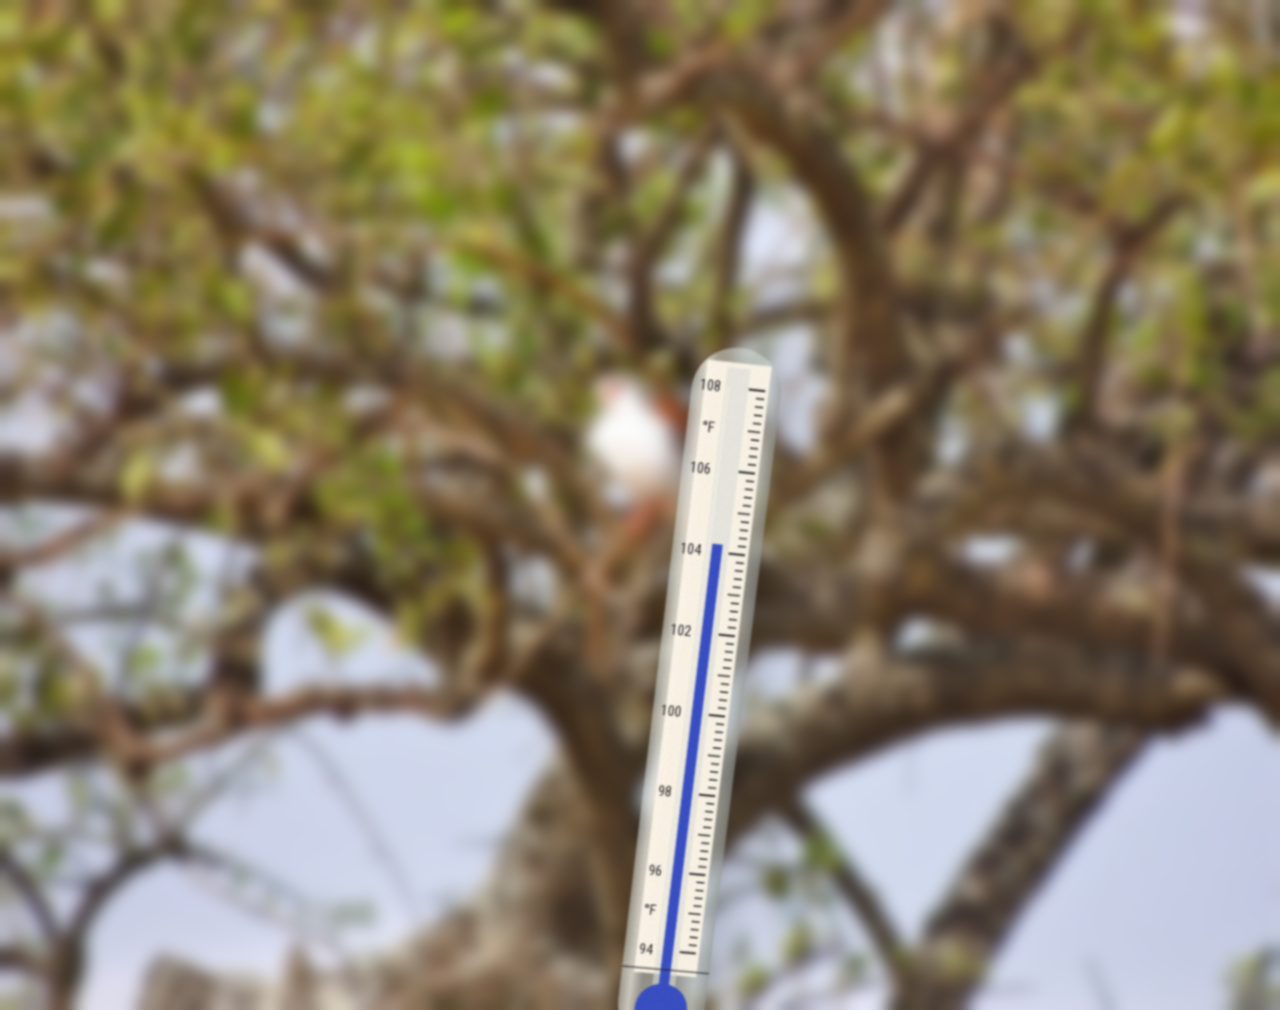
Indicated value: 104.2 °F
